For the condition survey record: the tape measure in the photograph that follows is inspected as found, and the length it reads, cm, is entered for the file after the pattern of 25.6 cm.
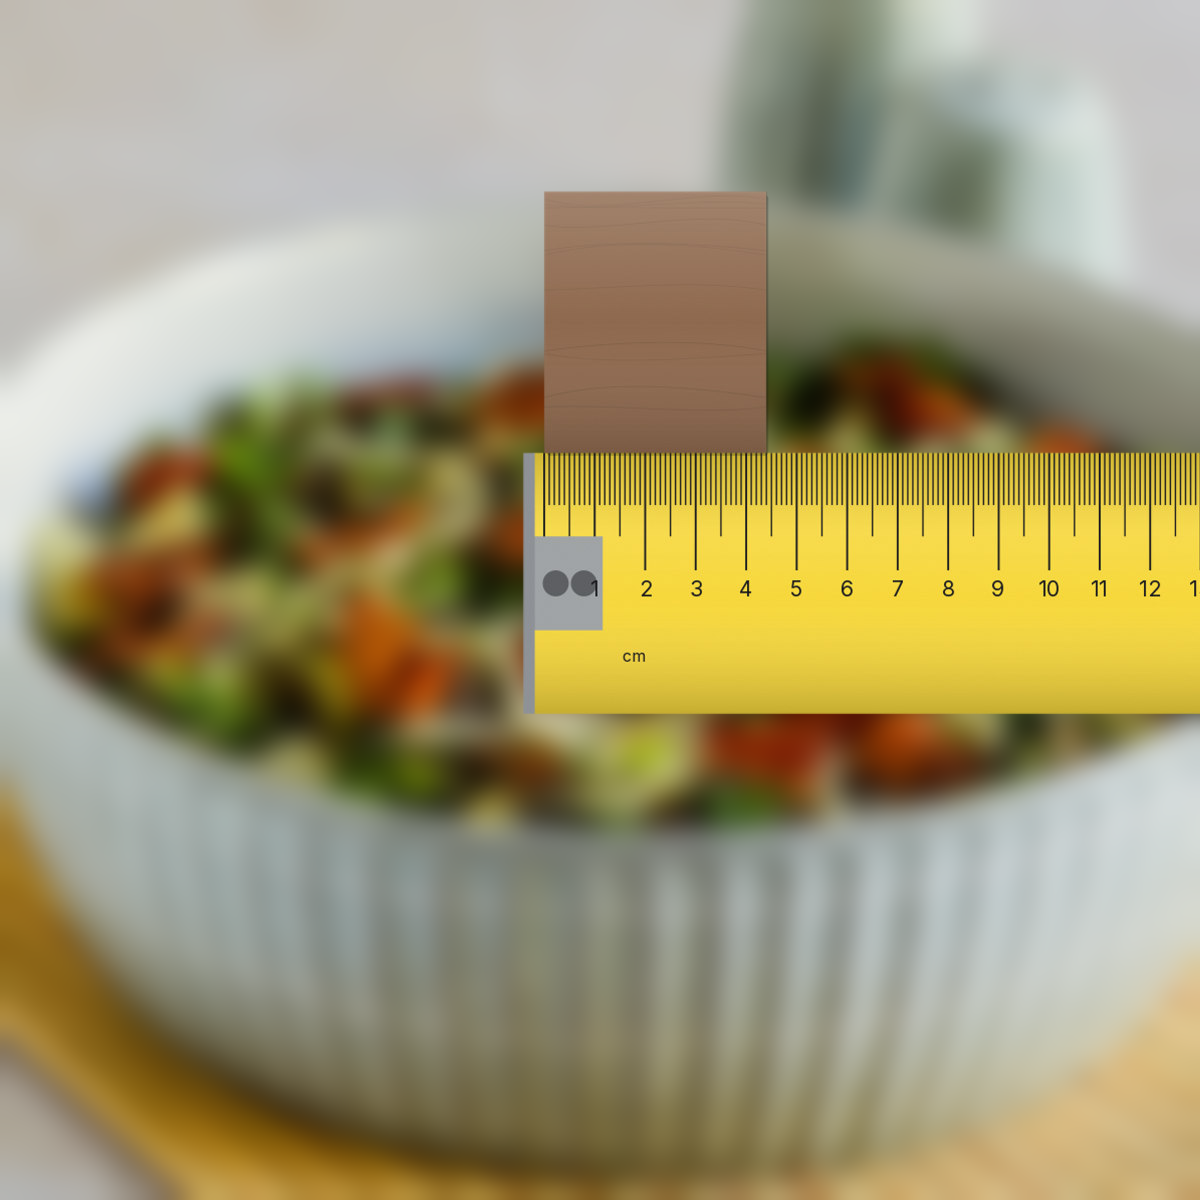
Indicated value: 4.4 cm
